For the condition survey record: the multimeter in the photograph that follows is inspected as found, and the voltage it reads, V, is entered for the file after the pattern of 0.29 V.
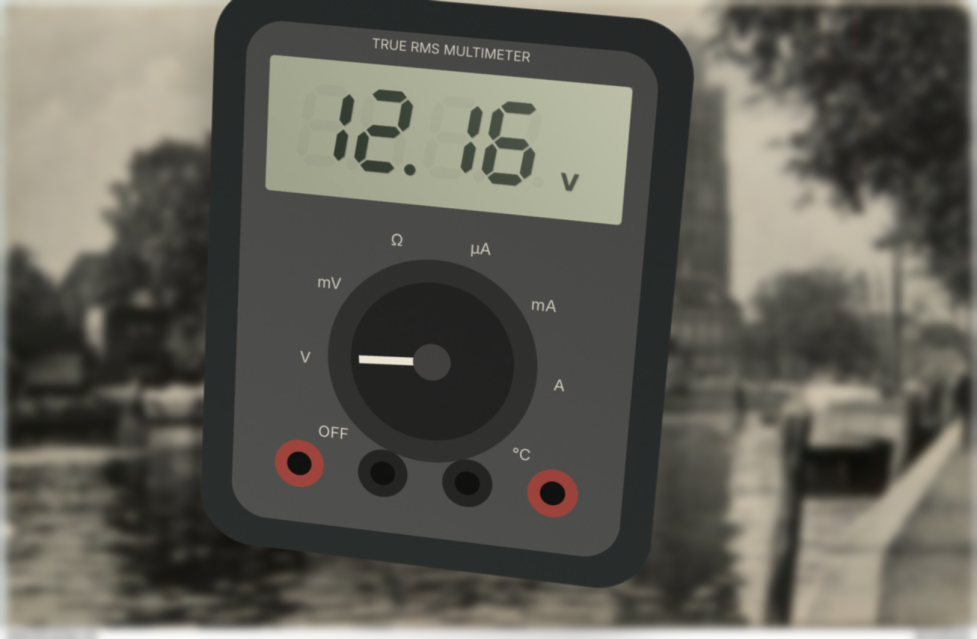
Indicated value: 12.16 V
